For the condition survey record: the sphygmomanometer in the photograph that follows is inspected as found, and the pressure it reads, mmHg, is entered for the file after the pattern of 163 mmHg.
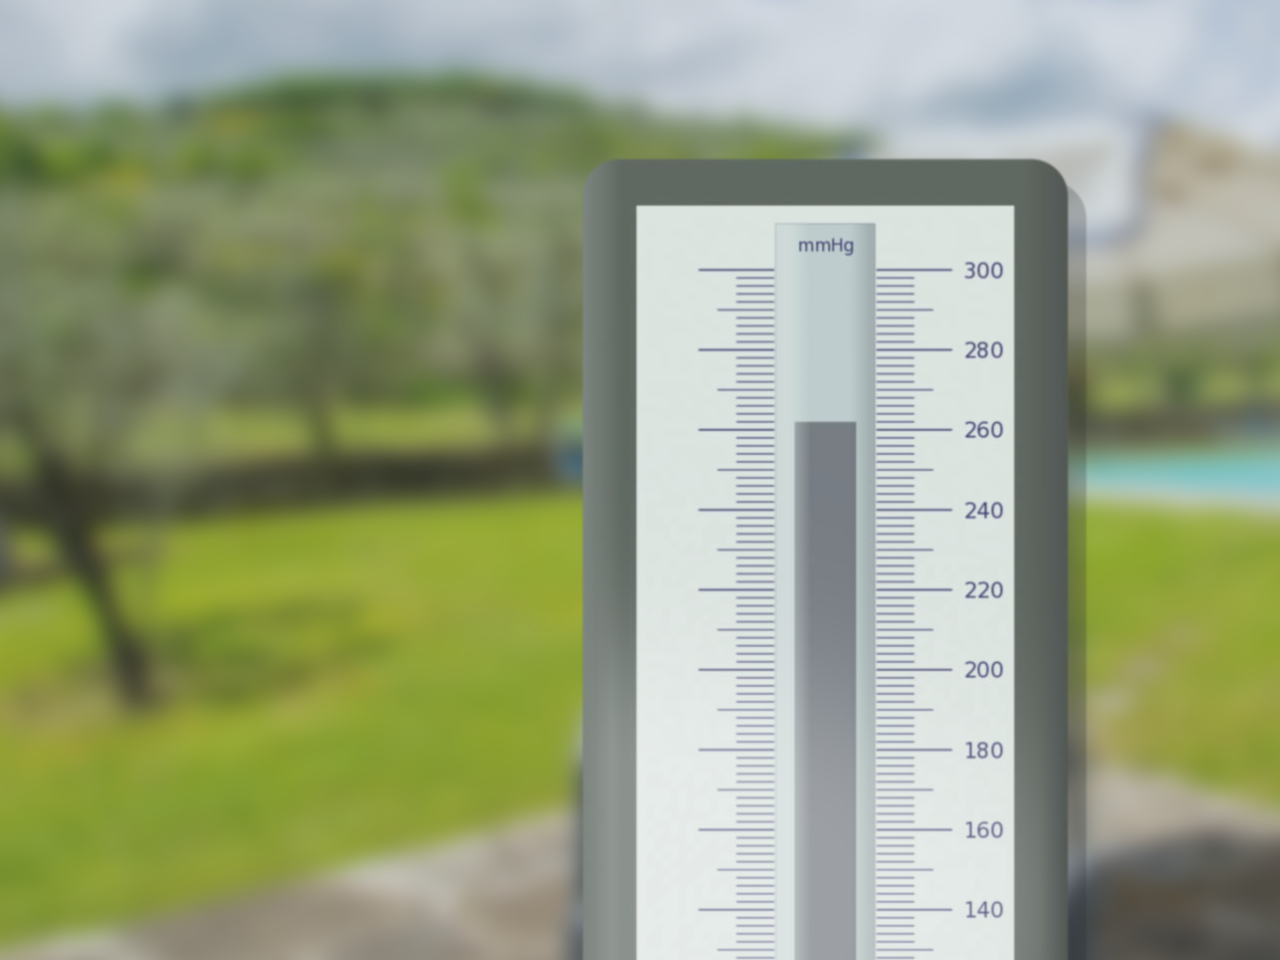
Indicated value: 262 mmHg
